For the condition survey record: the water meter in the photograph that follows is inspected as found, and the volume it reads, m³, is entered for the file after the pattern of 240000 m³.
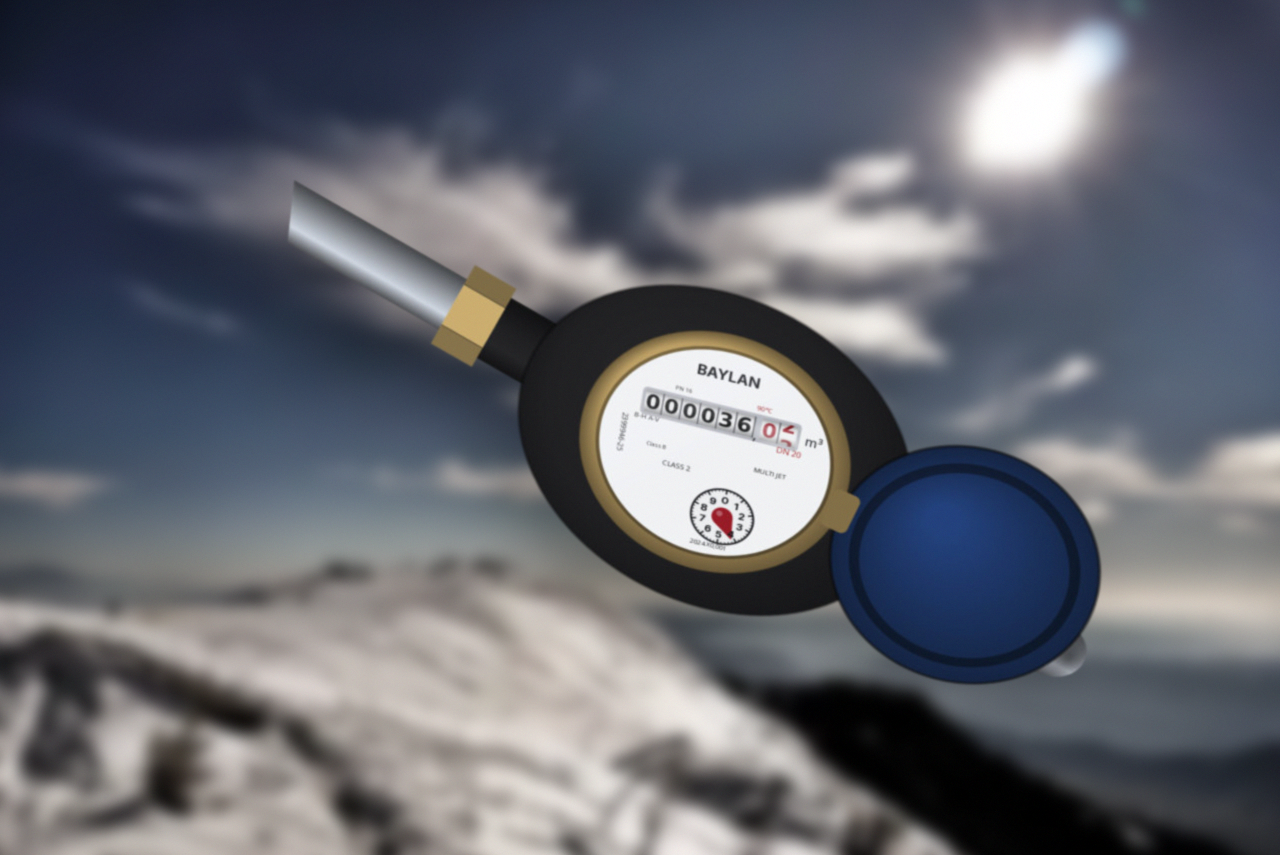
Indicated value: 36.024 m³
